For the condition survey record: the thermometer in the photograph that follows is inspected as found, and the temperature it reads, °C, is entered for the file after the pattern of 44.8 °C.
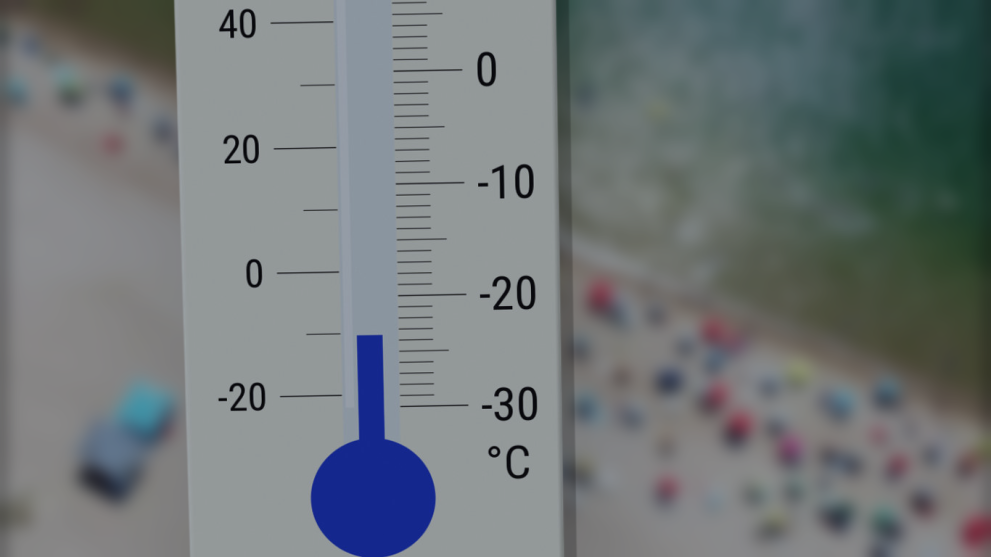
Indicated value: -23.5 °C
